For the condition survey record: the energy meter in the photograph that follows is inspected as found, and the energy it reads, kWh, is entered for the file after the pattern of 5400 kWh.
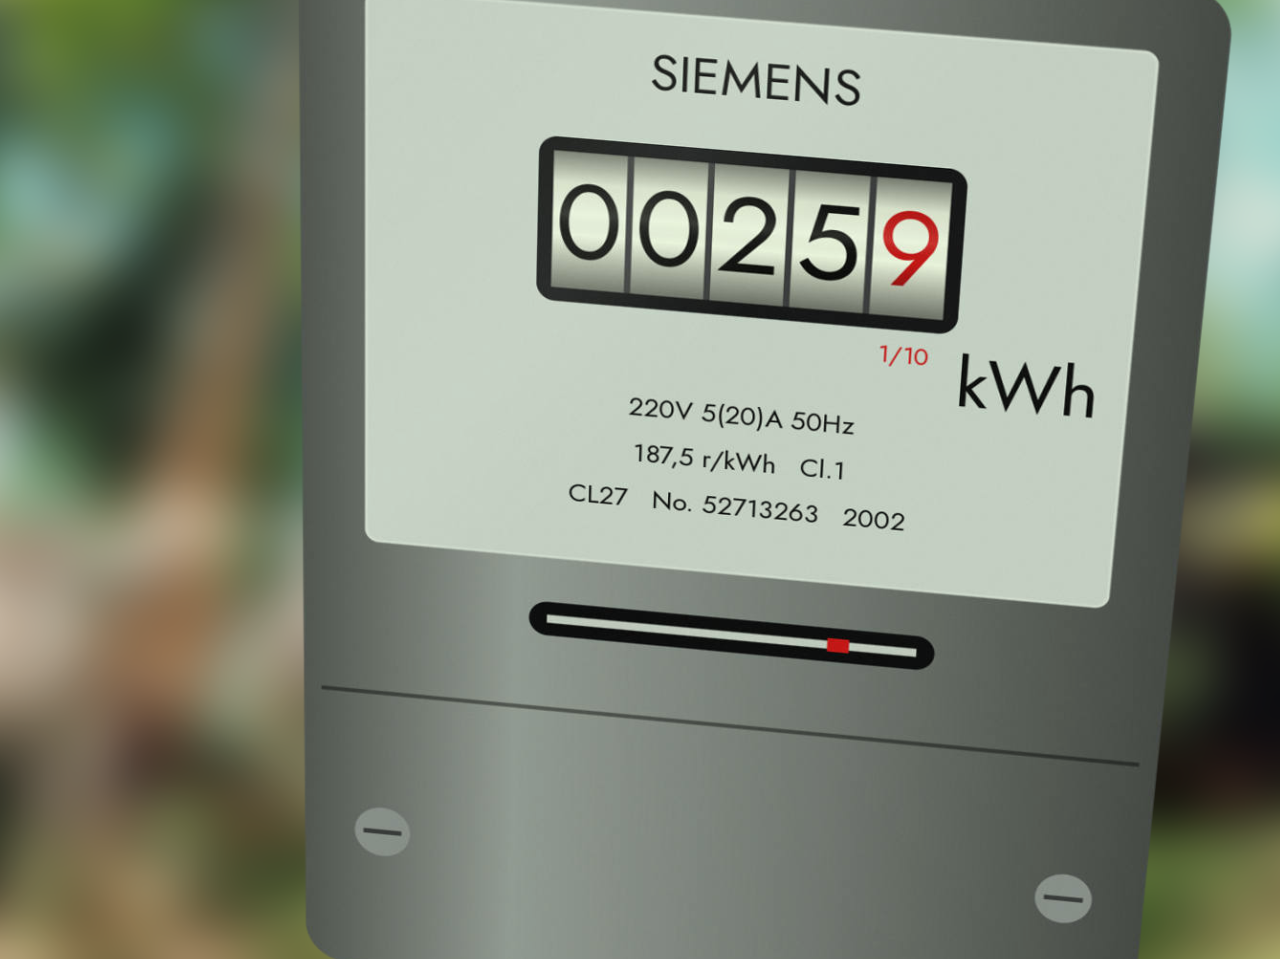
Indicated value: 25.9 kWh
